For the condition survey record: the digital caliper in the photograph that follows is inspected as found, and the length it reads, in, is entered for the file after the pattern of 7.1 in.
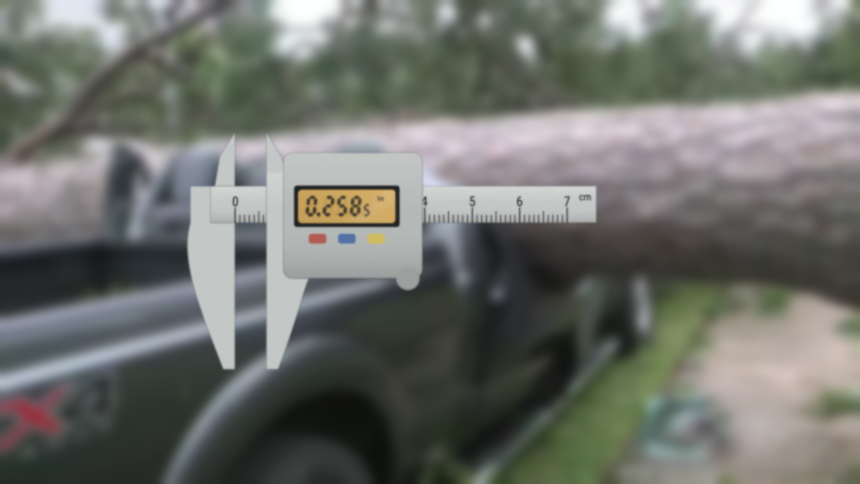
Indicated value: 0.2585 in
